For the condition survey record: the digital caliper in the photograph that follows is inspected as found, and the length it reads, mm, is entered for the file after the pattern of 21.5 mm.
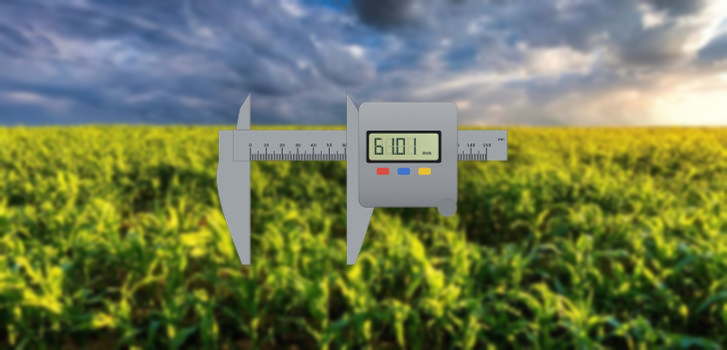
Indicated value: 61.01 mm
